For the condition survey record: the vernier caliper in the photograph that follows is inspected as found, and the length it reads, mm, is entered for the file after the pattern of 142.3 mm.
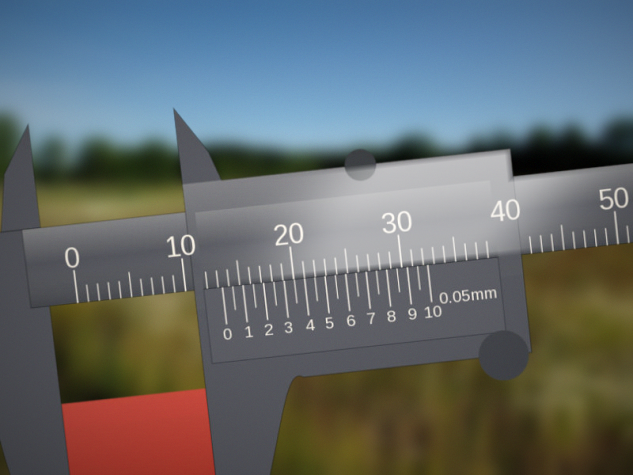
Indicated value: 13.4 mm
